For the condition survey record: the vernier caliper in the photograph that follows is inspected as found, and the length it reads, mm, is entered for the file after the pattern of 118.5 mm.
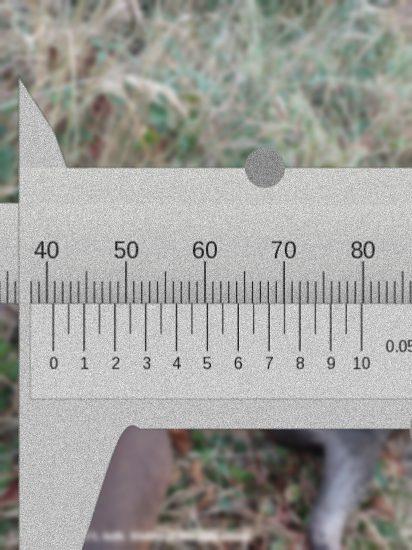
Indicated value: 40.8 mm
